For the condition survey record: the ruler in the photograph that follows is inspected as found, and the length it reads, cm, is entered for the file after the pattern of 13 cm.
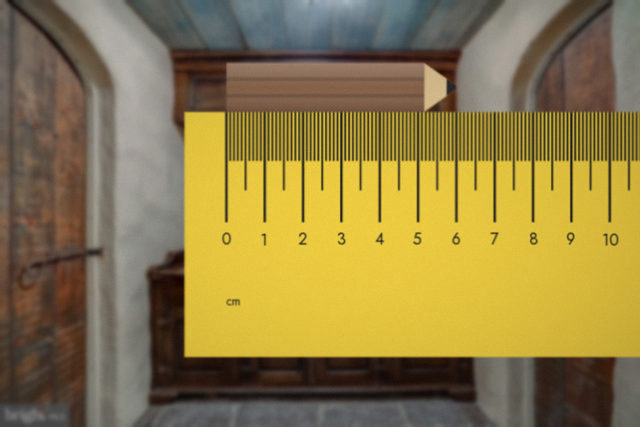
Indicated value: 6 cm
